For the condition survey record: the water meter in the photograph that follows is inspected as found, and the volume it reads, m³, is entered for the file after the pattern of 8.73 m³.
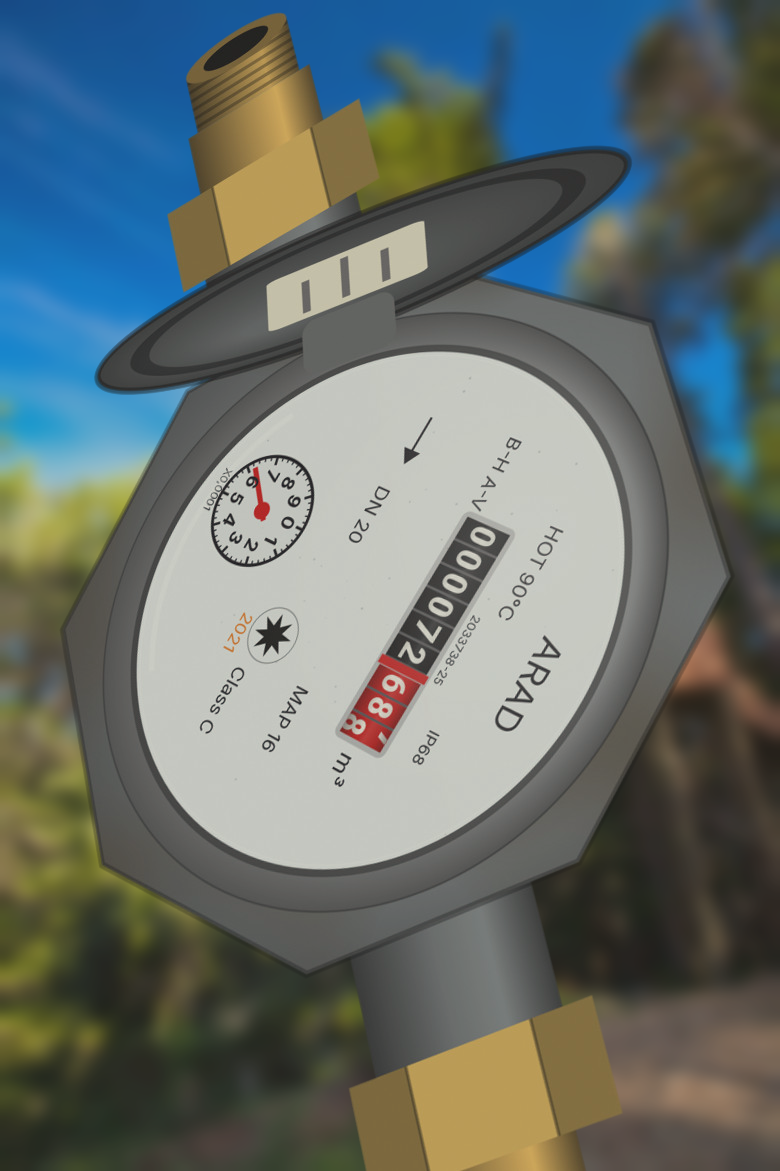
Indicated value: 72.6876 m³
